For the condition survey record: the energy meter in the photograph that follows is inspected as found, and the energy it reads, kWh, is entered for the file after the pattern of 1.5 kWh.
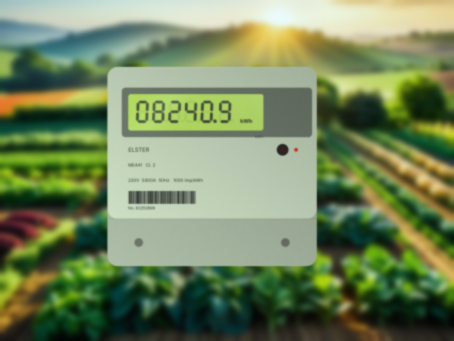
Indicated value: 8240.9 kWh
